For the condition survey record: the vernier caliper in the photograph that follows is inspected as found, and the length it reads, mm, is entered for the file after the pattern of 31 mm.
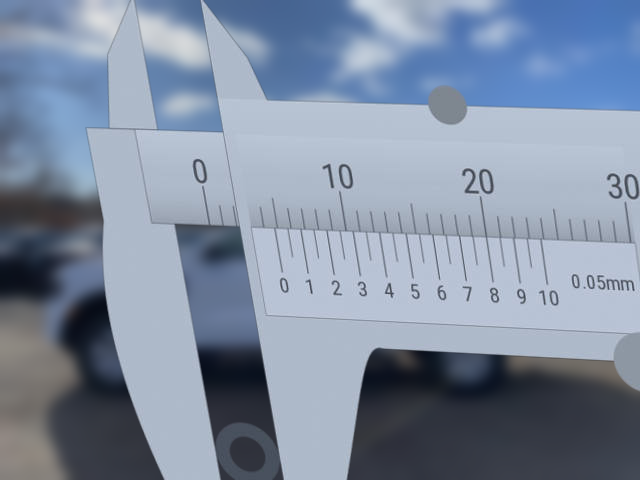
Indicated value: 4.8 mm
